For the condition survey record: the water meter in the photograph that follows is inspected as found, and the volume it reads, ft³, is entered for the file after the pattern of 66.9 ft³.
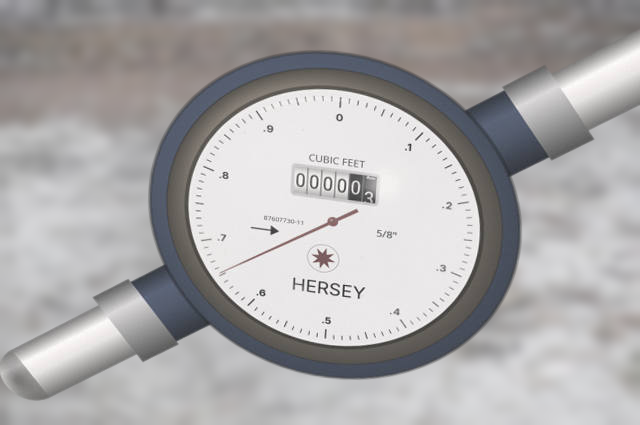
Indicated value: 2.65 ft³
